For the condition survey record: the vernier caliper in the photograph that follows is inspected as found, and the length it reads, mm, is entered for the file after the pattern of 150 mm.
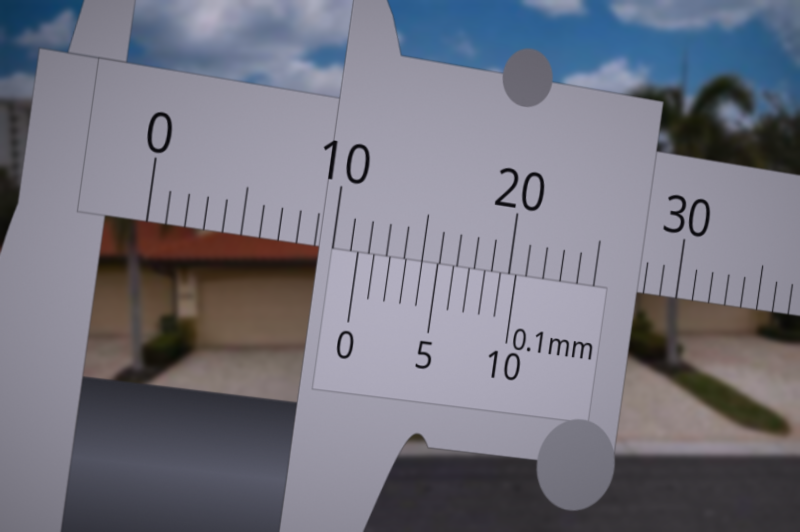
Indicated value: 11.4 mm
